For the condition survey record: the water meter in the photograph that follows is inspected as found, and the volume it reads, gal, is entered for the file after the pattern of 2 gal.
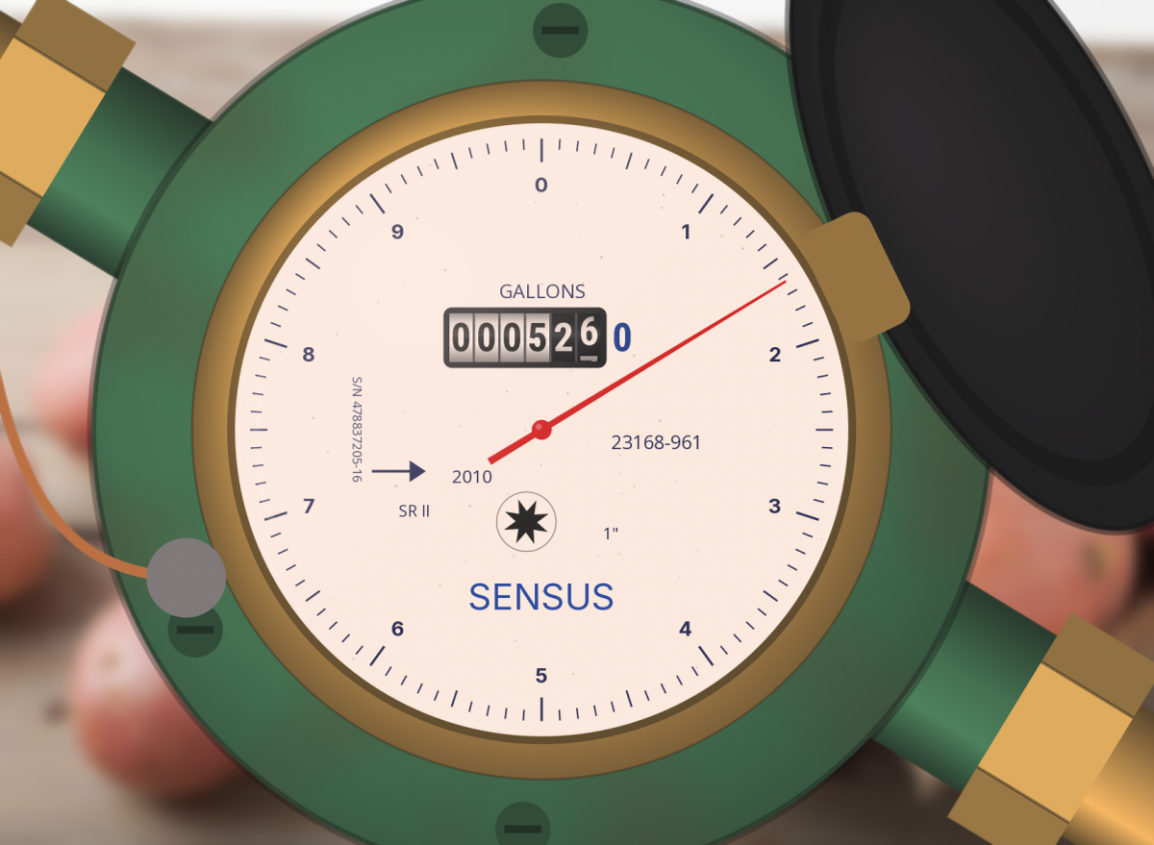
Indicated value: 5261.6 gal
